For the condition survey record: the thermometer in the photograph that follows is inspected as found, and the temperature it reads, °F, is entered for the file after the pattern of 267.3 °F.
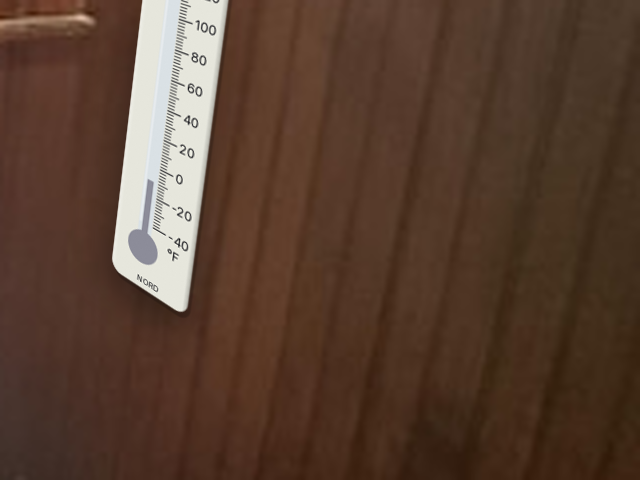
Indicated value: -10 °F
